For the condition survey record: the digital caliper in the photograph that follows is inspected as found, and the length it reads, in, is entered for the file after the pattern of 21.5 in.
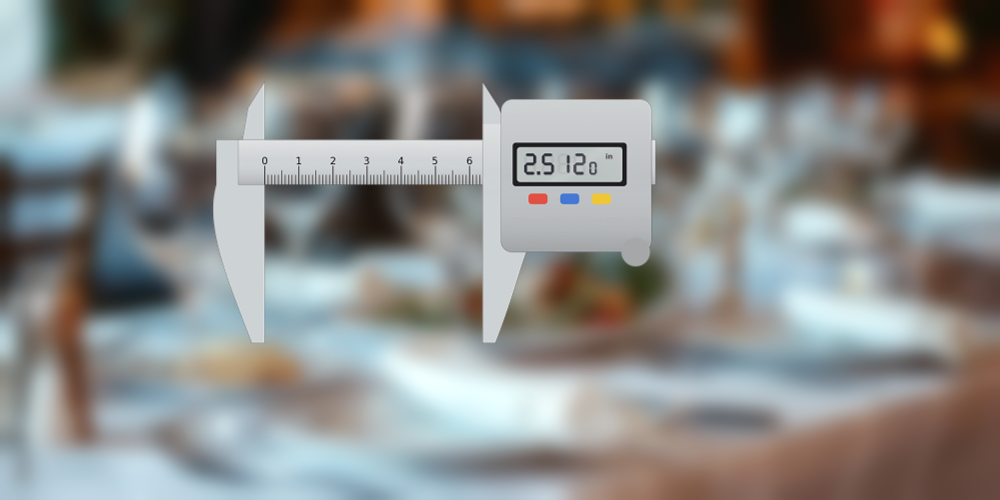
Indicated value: 2.5120 in
